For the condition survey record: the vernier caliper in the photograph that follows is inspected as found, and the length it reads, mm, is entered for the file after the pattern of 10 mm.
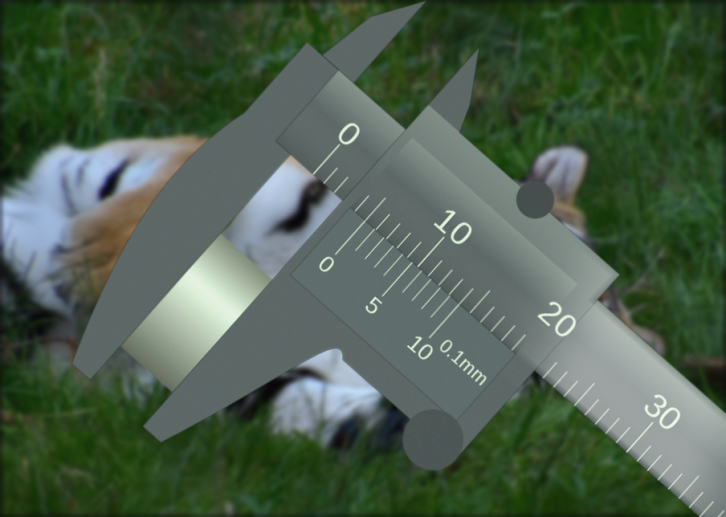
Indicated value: 5.0 mm
